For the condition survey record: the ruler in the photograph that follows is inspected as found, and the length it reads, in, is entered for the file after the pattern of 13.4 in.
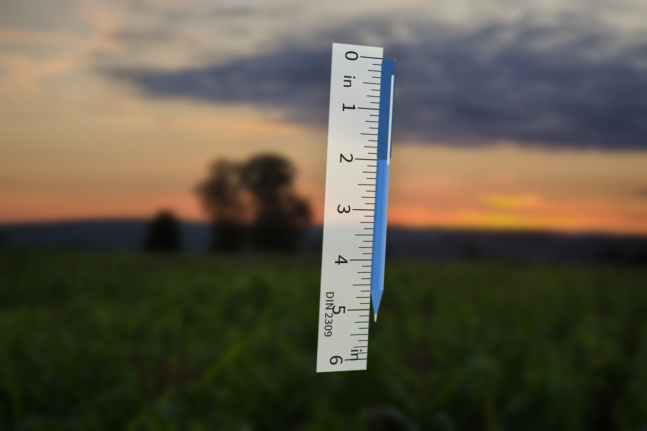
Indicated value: 5.25 in
